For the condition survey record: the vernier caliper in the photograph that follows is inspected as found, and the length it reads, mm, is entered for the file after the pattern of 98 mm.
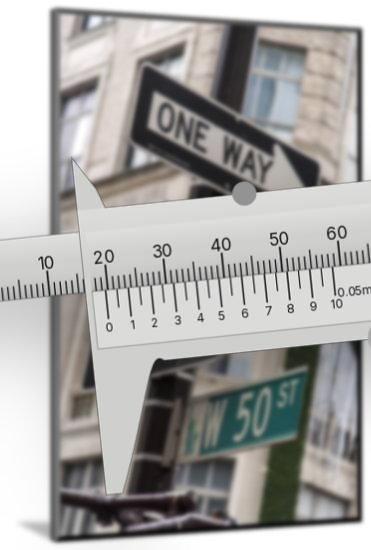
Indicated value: 19.6 mm
